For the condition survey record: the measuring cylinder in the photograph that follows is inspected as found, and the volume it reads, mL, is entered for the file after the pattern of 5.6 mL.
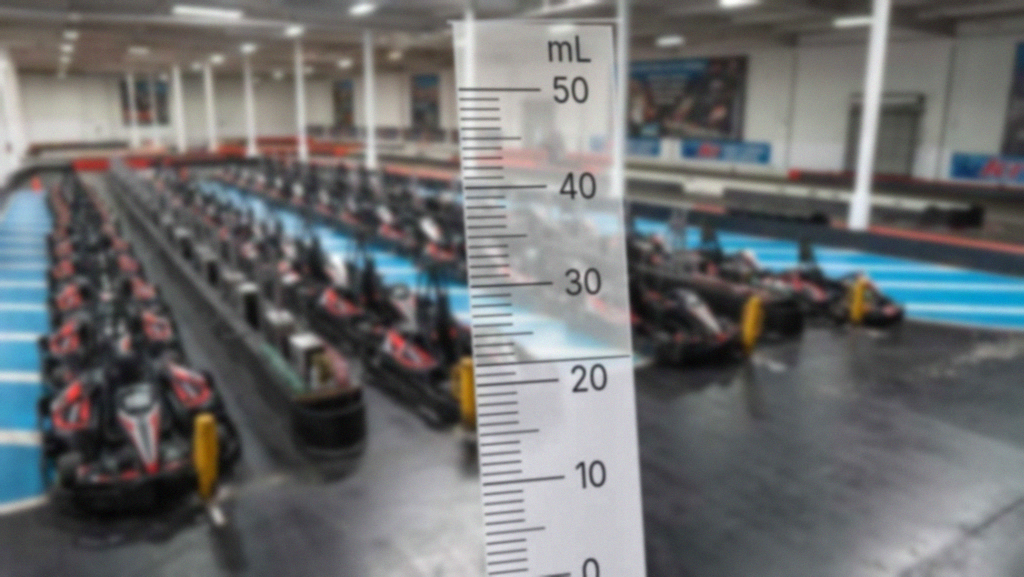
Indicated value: 22 mL
